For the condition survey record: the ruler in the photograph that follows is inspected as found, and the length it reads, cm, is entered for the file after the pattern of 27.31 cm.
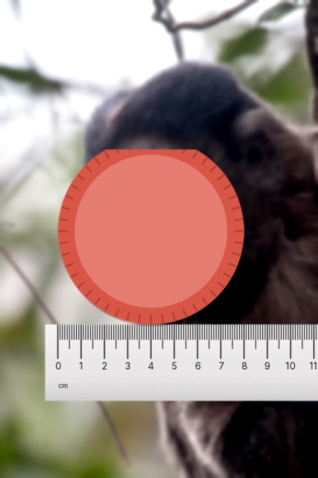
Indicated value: 8 cm
